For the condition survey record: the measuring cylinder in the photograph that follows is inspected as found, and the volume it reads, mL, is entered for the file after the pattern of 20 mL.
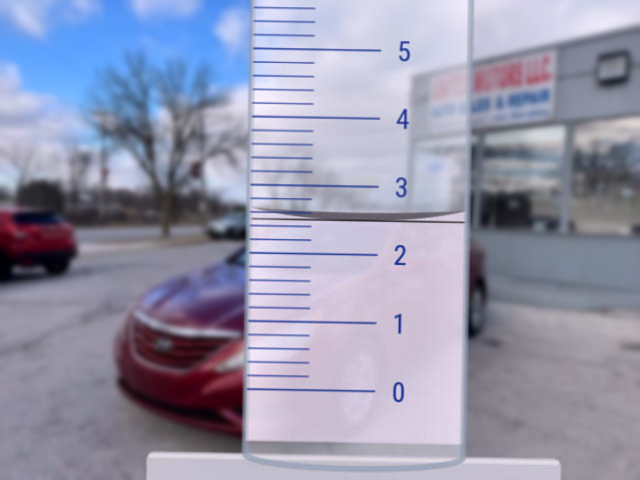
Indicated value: 2.5 mL
